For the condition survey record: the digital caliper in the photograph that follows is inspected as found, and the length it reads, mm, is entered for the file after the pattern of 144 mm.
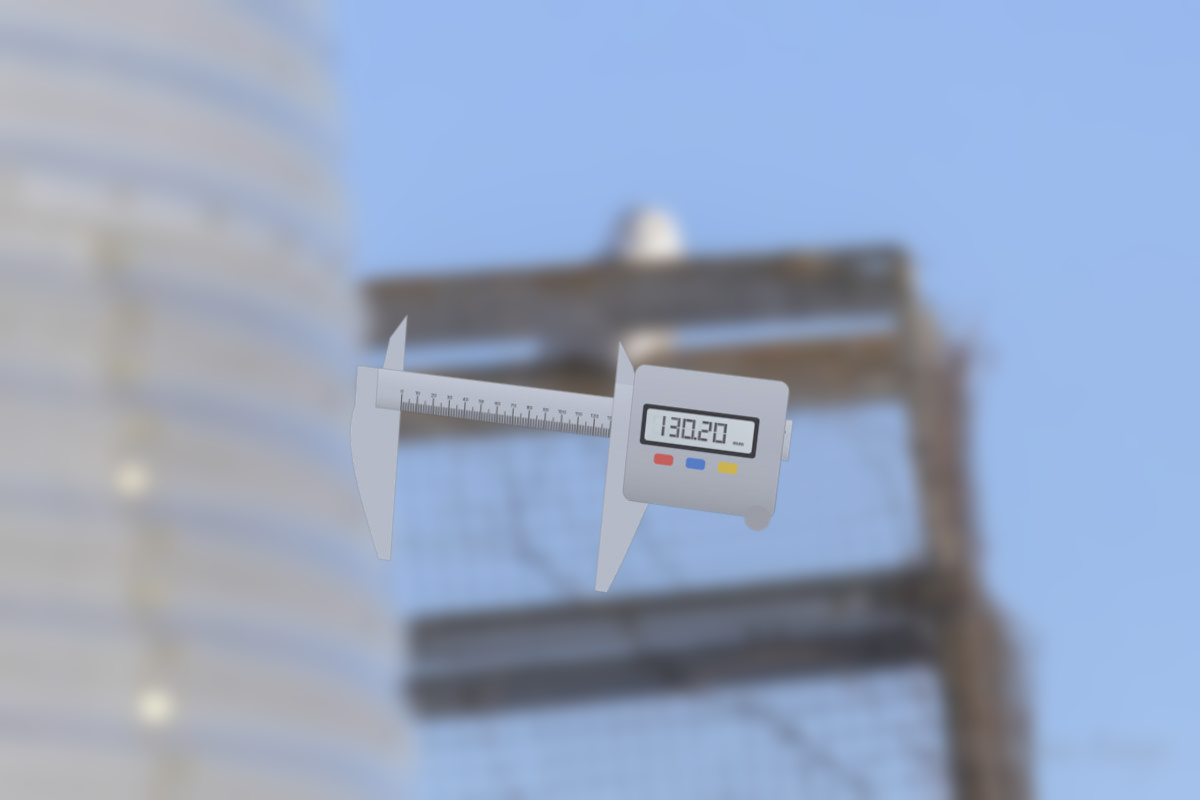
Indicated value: 130.20 mm
